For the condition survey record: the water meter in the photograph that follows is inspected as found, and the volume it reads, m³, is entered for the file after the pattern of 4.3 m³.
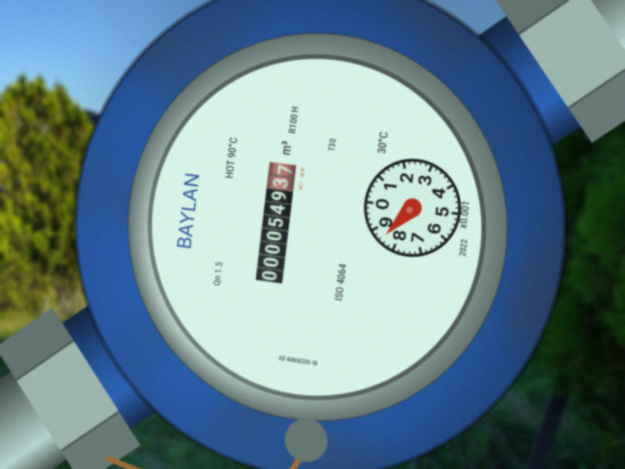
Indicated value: 549.368 m³
